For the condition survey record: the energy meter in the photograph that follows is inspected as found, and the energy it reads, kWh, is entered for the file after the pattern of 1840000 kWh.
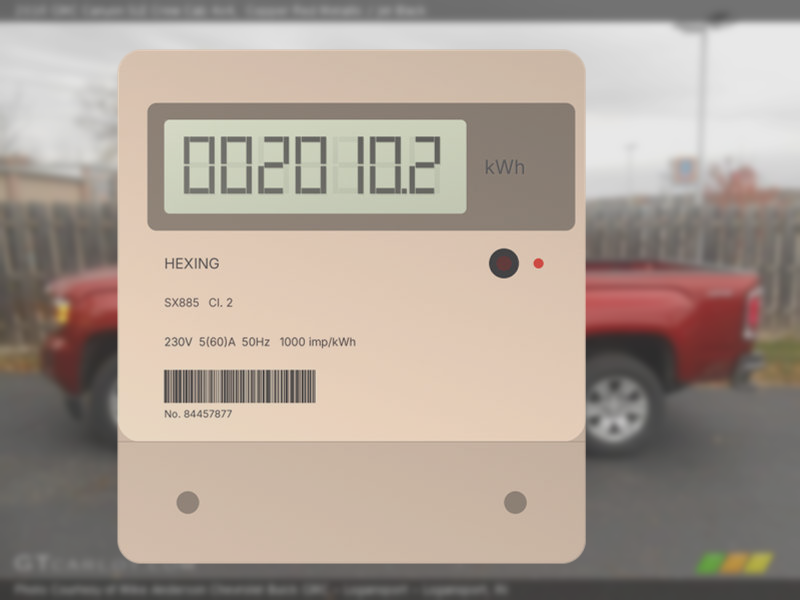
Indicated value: 2010.2 kWh
